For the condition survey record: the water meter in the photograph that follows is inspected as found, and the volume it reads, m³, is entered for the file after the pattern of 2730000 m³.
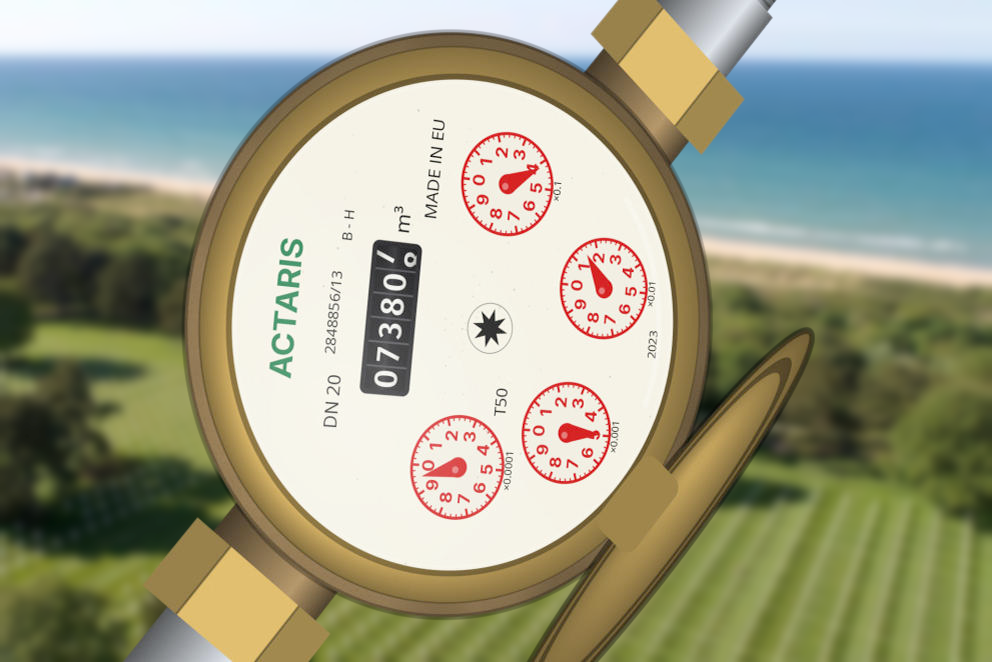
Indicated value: 73807.4149 m³
